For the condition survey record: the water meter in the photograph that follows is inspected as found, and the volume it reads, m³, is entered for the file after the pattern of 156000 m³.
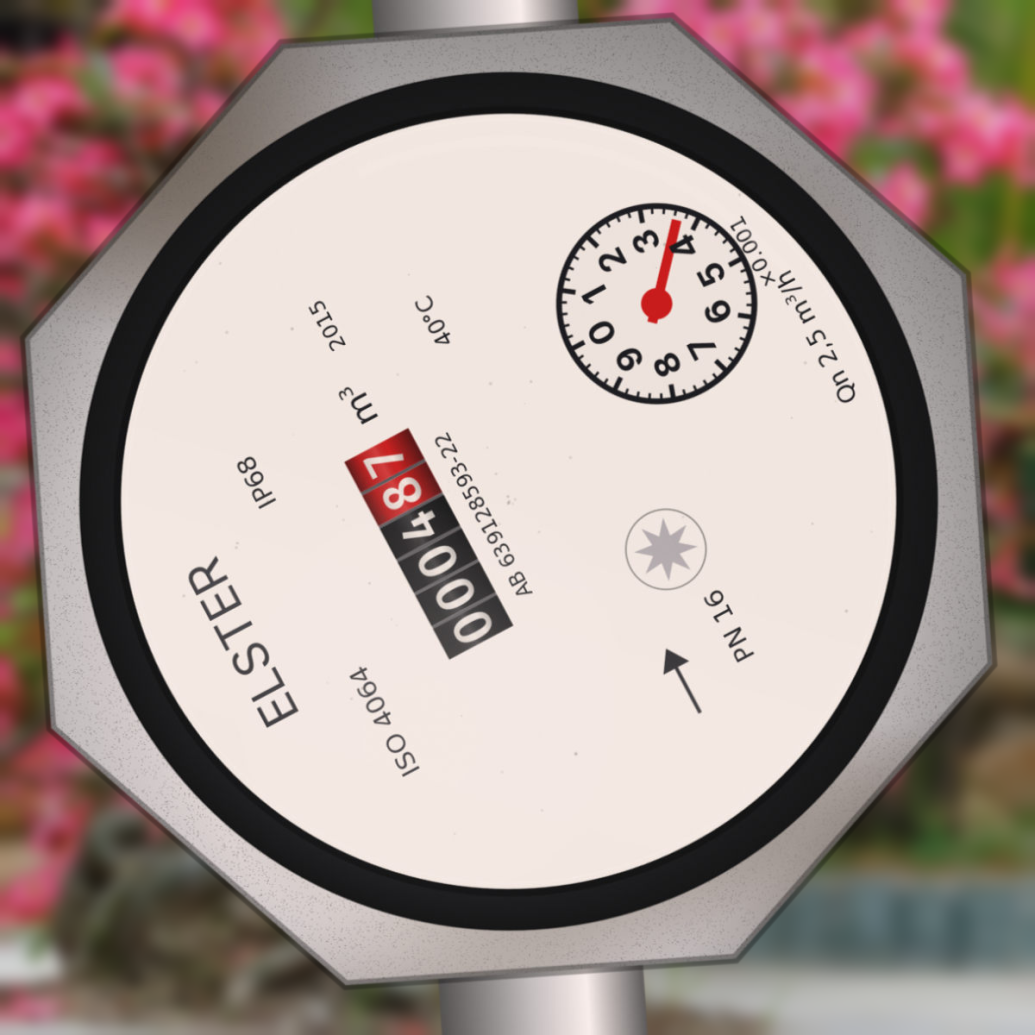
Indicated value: 4.873 m³
